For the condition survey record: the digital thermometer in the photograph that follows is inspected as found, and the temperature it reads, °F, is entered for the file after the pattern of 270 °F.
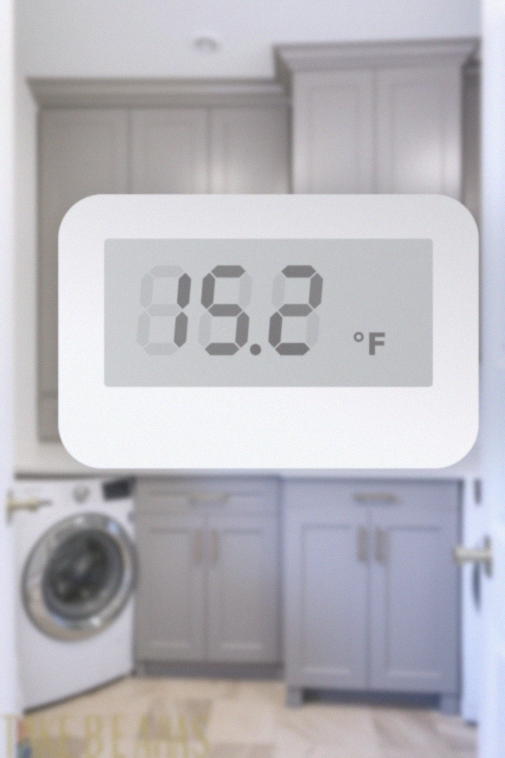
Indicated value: 15.2 °F
